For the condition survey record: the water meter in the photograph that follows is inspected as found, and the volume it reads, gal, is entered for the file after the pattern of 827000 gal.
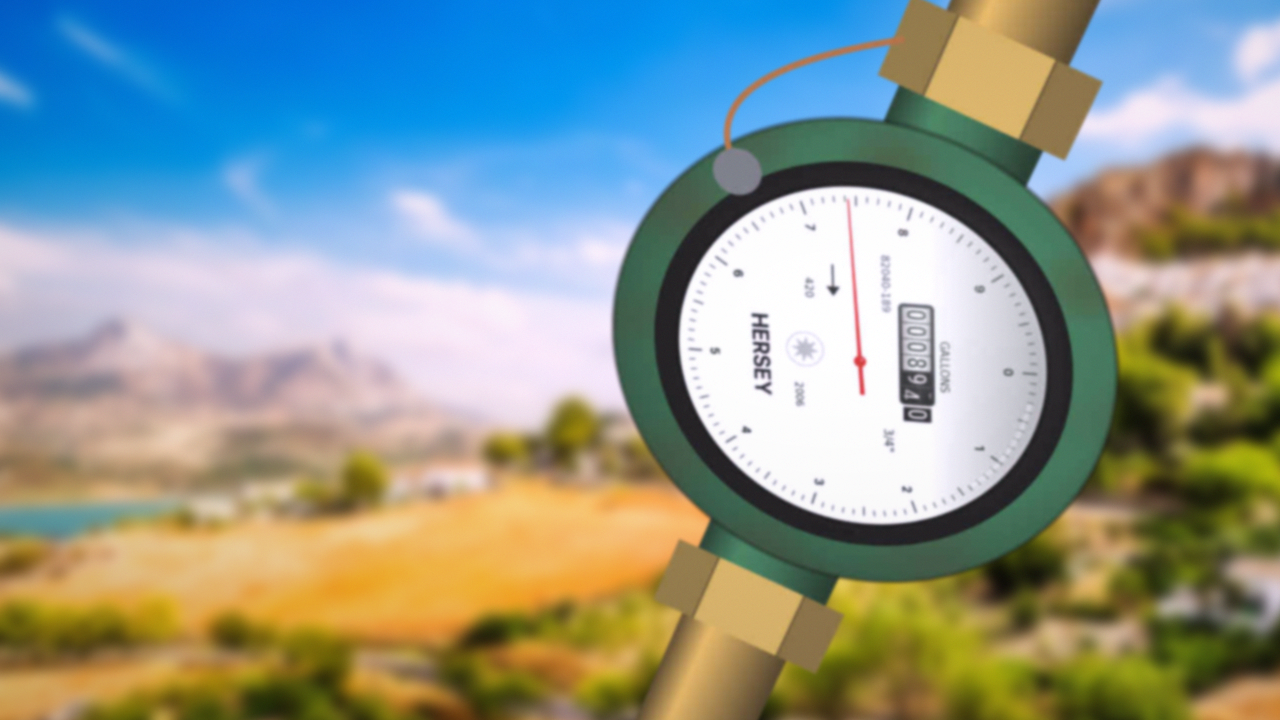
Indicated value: 8937.4 gal
